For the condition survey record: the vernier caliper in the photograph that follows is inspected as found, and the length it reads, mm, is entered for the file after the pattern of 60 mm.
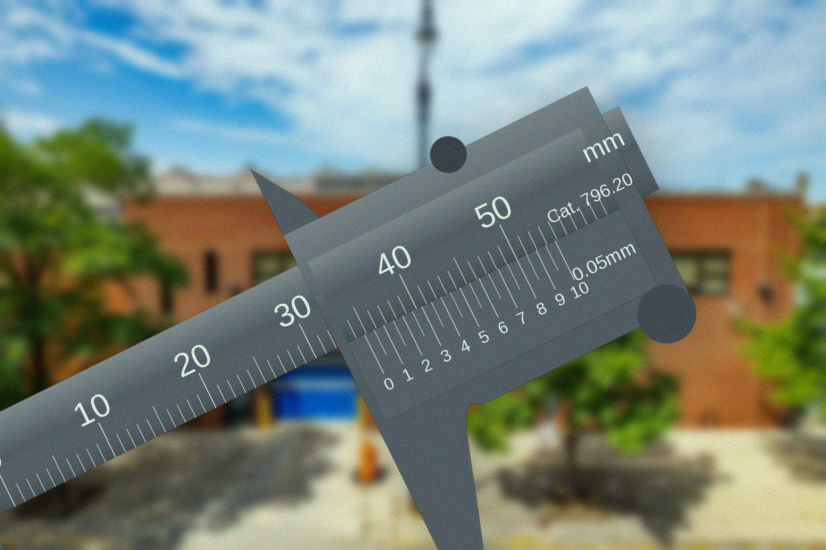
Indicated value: 34.8 mm
